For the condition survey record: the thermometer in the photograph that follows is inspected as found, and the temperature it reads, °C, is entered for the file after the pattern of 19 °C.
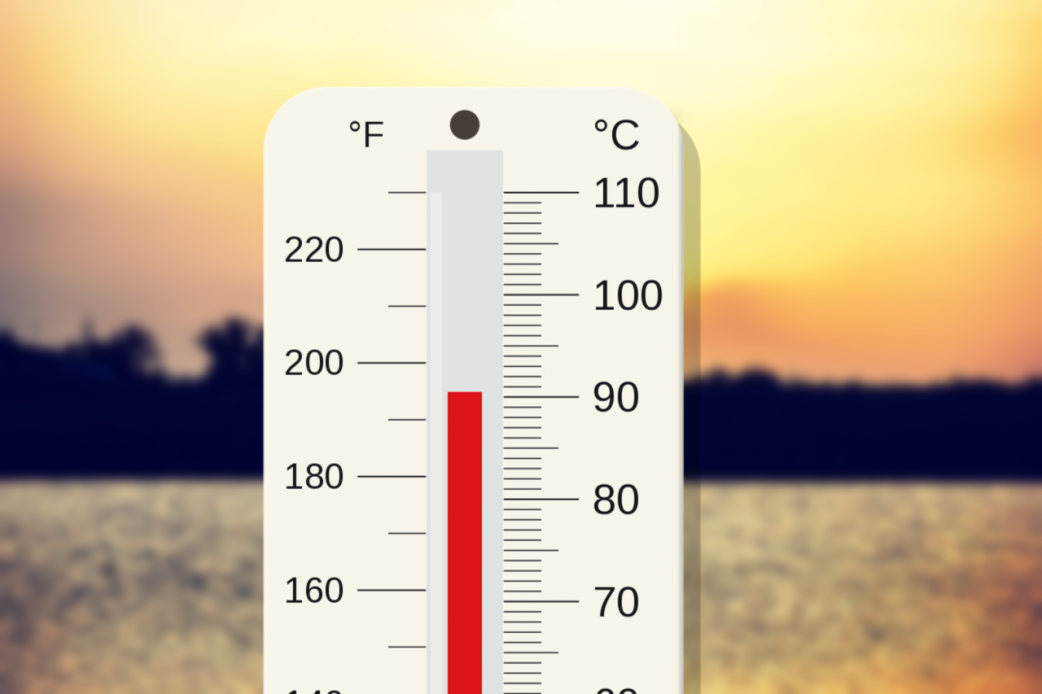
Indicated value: 90.5 °C
